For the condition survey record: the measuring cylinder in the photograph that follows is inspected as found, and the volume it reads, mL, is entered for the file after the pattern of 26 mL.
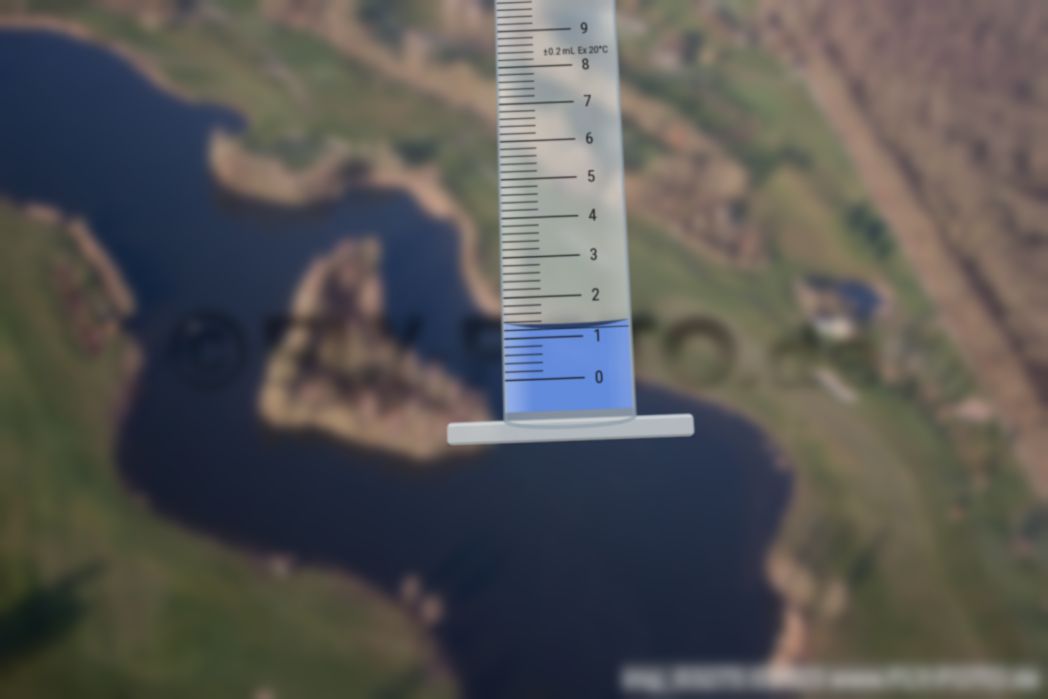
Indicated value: 1.2 mL
